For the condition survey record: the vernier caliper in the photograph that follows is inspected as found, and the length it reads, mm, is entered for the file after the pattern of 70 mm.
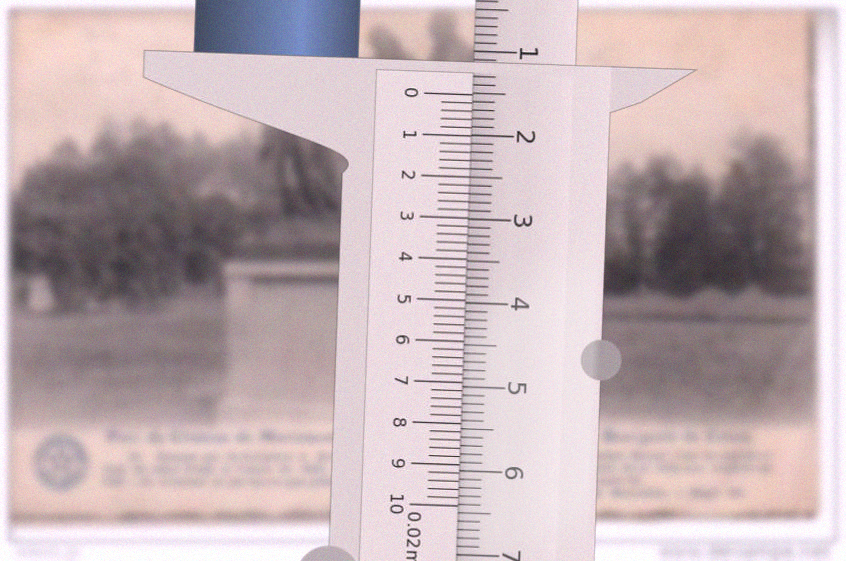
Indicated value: 15.2 mm
